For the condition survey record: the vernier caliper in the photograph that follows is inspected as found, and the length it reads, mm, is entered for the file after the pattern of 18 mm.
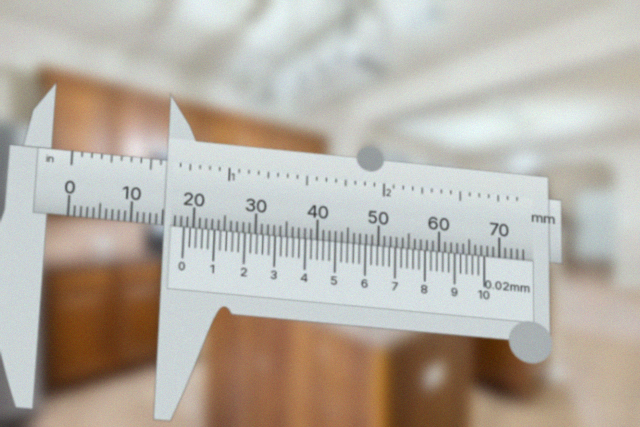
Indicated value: 18.5 mm
